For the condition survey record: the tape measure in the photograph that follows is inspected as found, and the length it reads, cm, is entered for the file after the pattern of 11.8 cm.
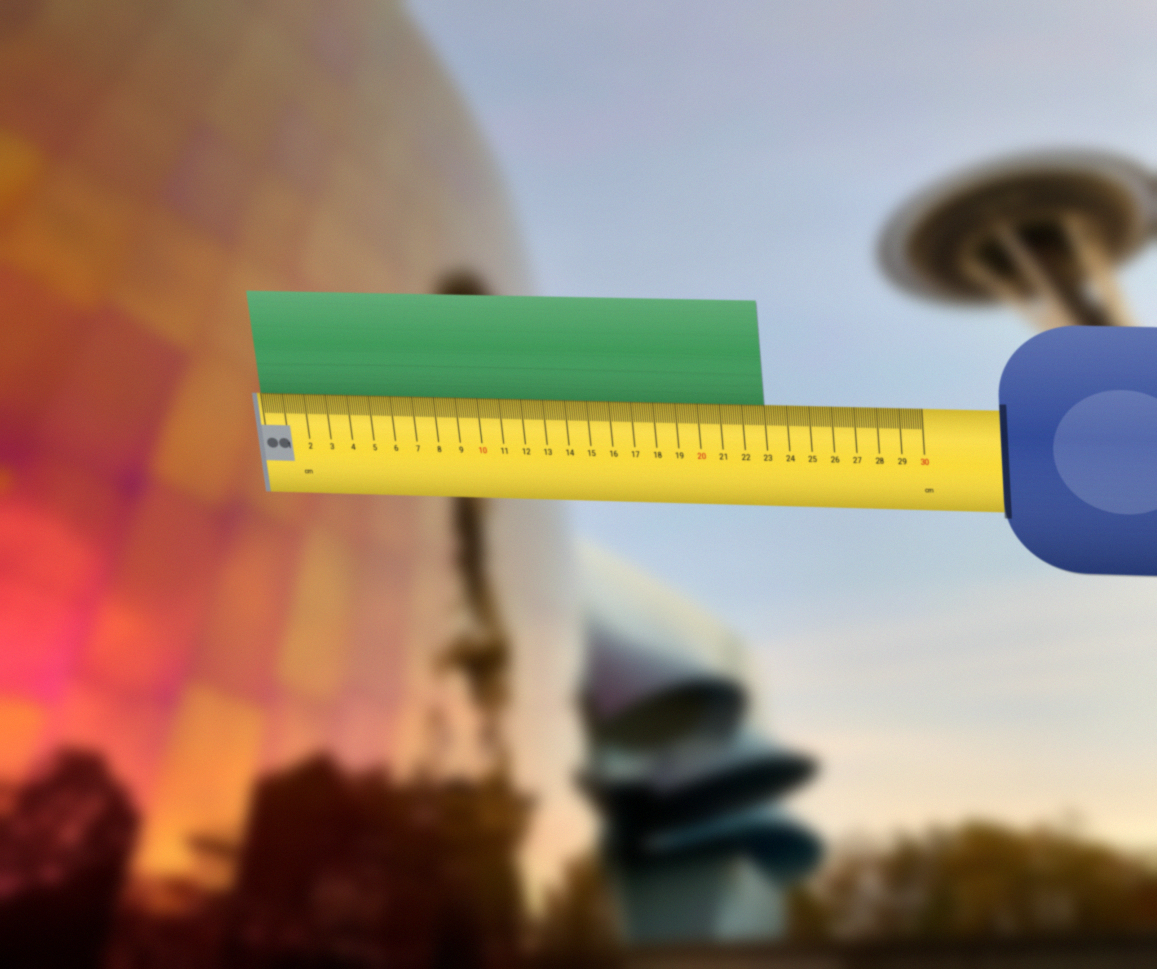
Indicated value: 23 cm
